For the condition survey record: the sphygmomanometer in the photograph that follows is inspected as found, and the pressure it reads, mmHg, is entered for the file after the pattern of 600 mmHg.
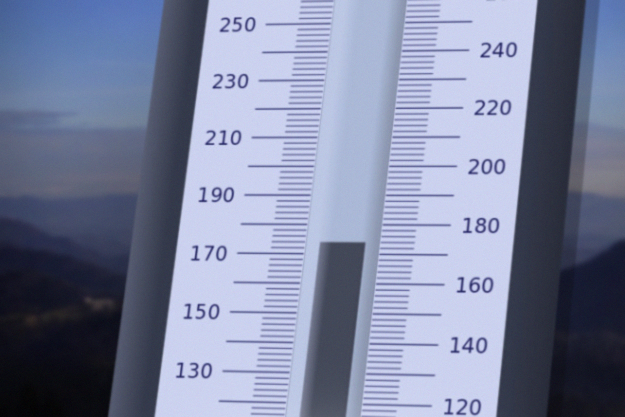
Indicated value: 174 mmHg
